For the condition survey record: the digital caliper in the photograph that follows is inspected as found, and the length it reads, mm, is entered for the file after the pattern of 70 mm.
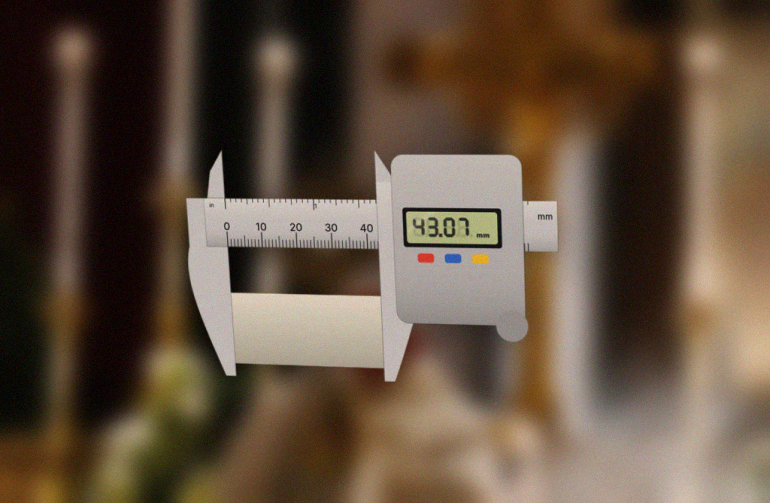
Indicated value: 43.07 mm
